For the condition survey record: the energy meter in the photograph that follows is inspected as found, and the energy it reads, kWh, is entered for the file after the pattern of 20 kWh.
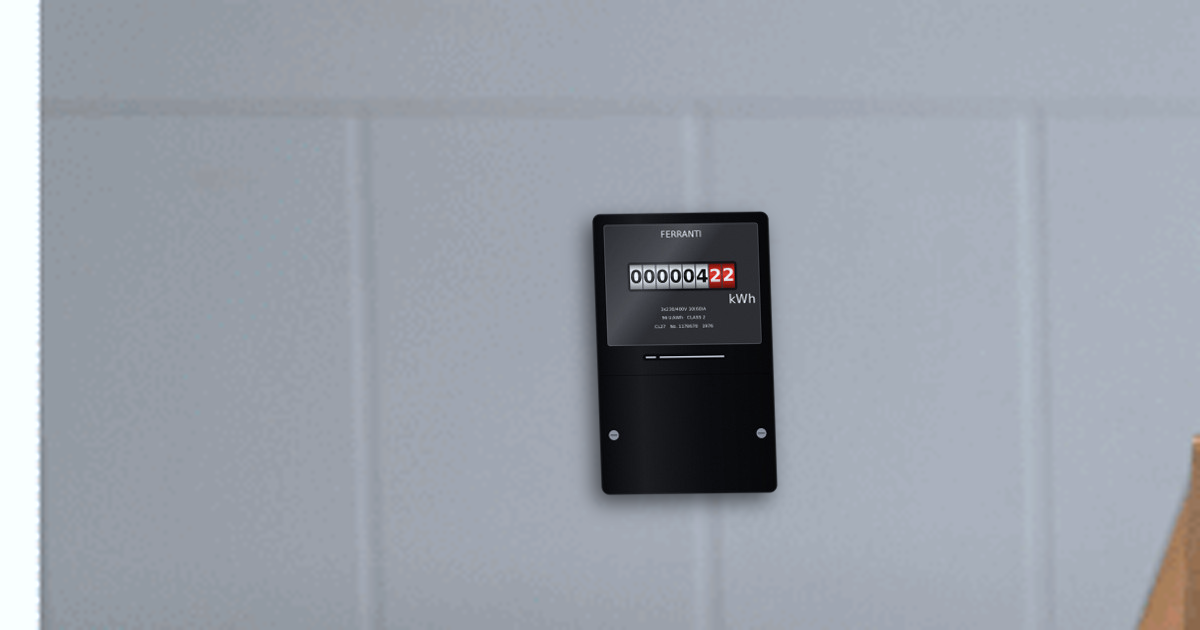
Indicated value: 4.22 kWh
